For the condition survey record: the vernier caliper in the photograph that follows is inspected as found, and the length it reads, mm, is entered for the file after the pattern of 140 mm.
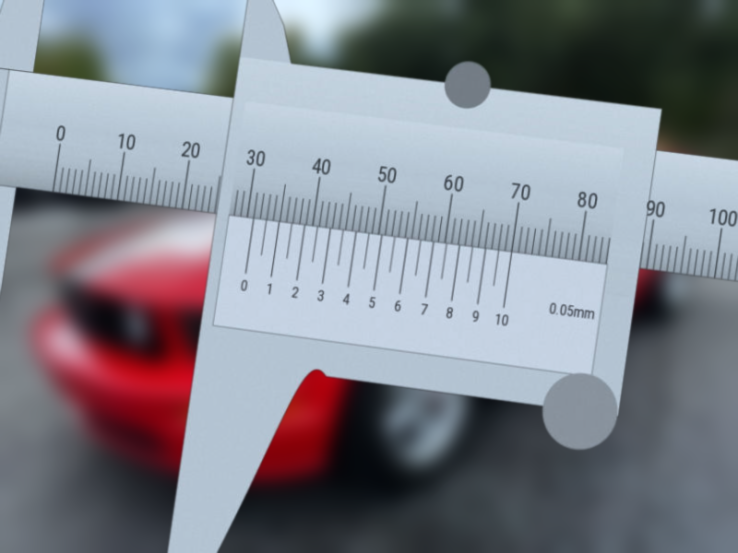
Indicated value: 31.0 mm
